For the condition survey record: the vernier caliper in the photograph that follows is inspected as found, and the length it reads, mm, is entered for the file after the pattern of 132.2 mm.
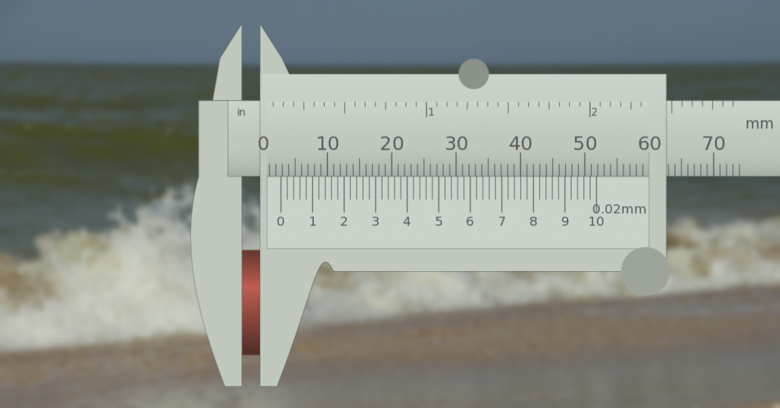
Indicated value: 2.8 mm
